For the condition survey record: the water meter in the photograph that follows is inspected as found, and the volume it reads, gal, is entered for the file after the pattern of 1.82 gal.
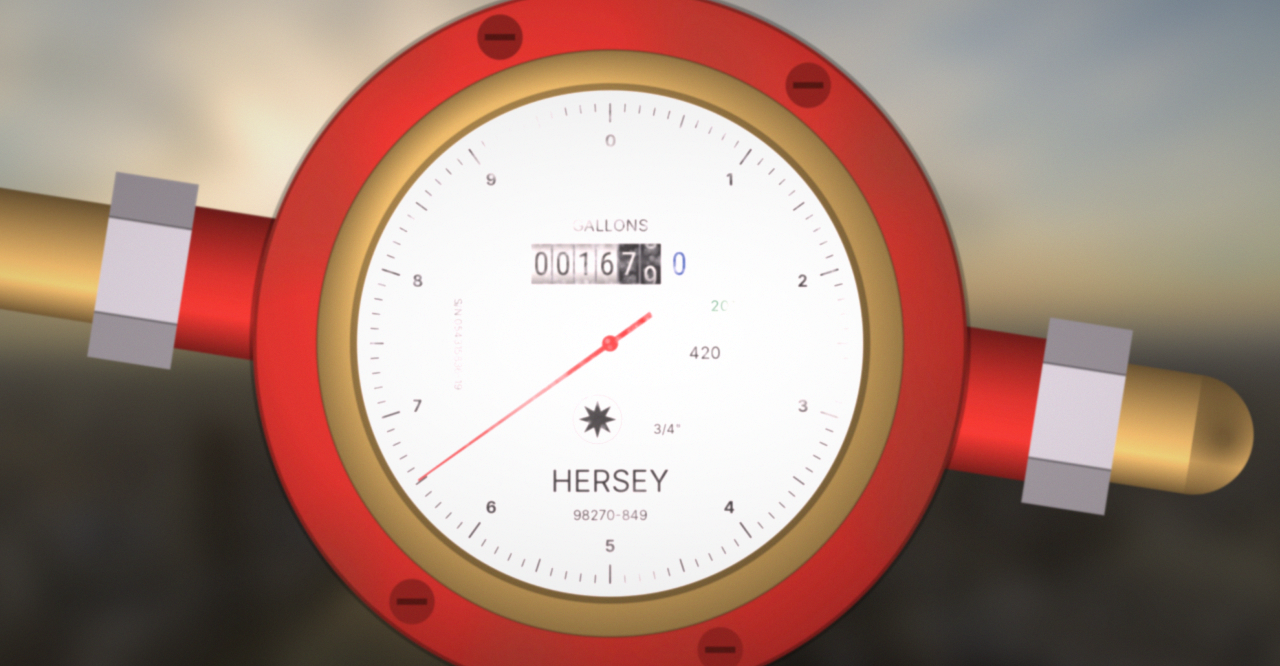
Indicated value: 16786.5 gal
